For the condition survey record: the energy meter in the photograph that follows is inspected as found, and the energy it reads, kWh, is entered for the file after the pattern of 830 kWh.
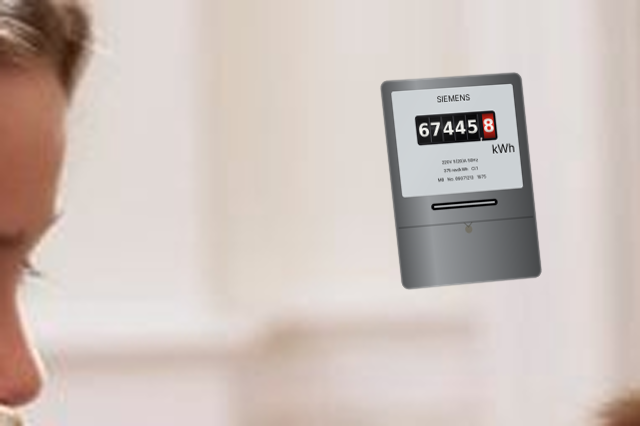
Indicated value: 67445.8 kWh
